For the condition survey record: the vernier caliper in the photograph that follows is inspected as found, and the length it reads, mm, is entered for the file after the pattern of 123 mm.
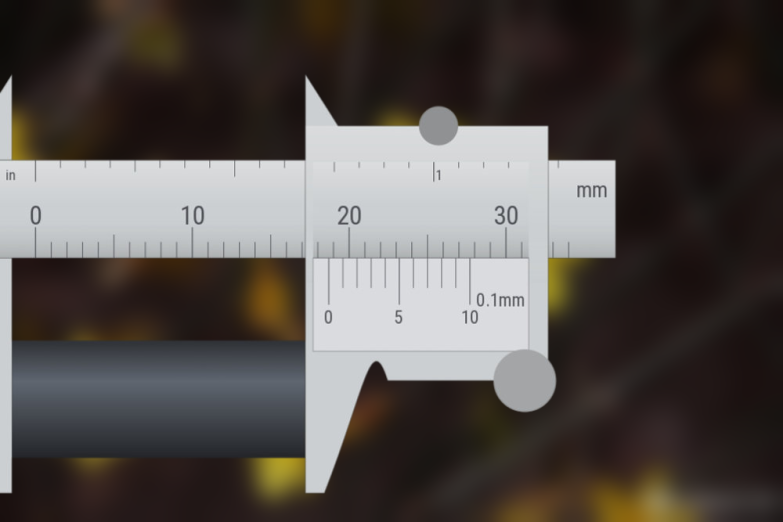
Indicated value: 18.7 mm
